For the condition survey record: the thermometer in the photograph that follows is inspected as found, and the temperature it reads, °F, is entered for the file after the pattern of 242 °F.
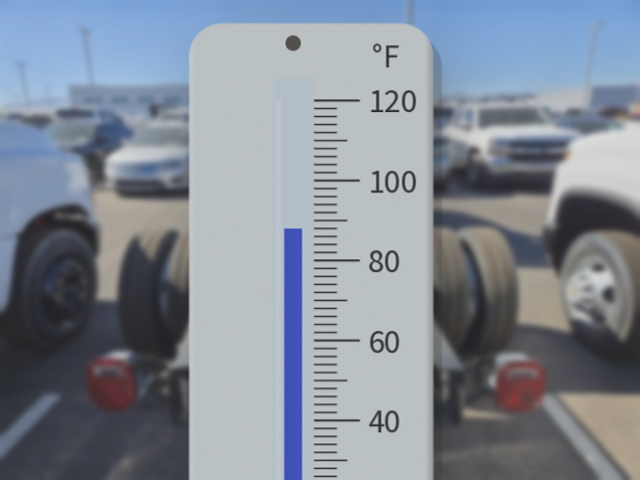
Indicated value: 88 °F
